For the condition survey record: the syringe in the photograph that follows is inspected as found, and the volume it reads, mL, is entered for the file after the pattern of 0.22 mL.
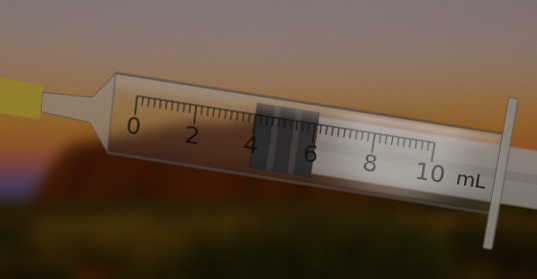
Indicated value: 4 mL
